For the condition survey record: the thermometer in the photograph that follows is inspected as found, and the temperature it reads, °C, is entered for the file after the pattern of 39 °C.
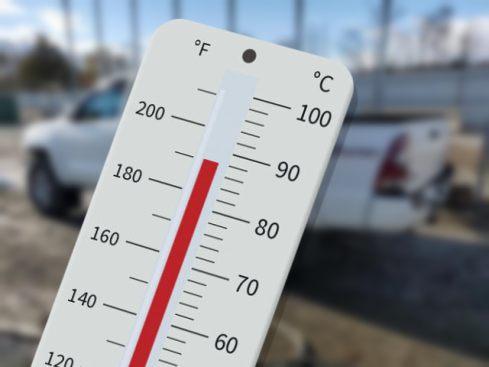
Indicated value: 88 °C
